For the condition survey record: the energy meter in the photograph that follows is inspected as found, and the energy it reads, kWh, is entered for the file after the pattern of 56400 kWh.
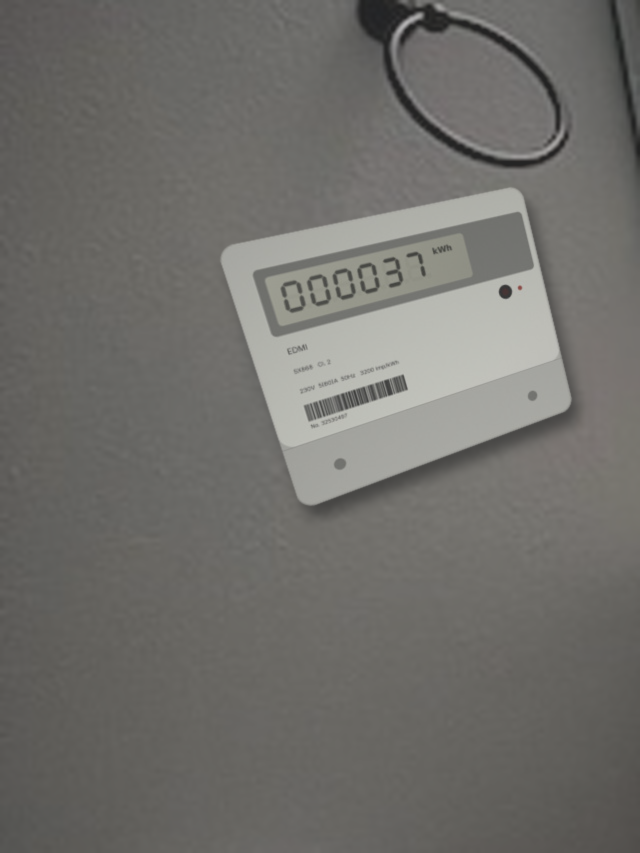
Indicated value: 37 kWh
